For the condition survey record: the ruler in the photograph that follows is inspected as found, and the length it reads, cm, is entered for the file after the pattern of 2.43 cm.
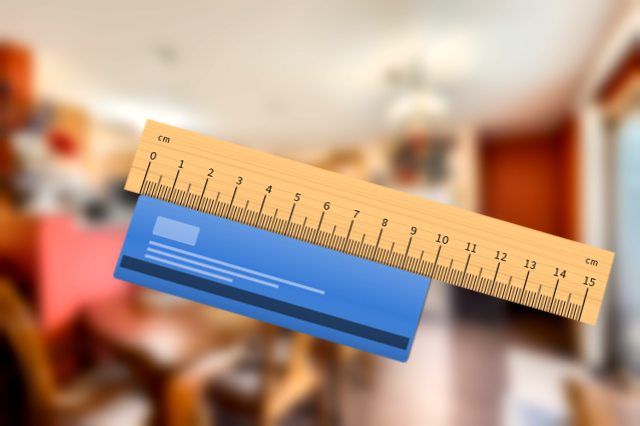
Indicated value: 10 cm
